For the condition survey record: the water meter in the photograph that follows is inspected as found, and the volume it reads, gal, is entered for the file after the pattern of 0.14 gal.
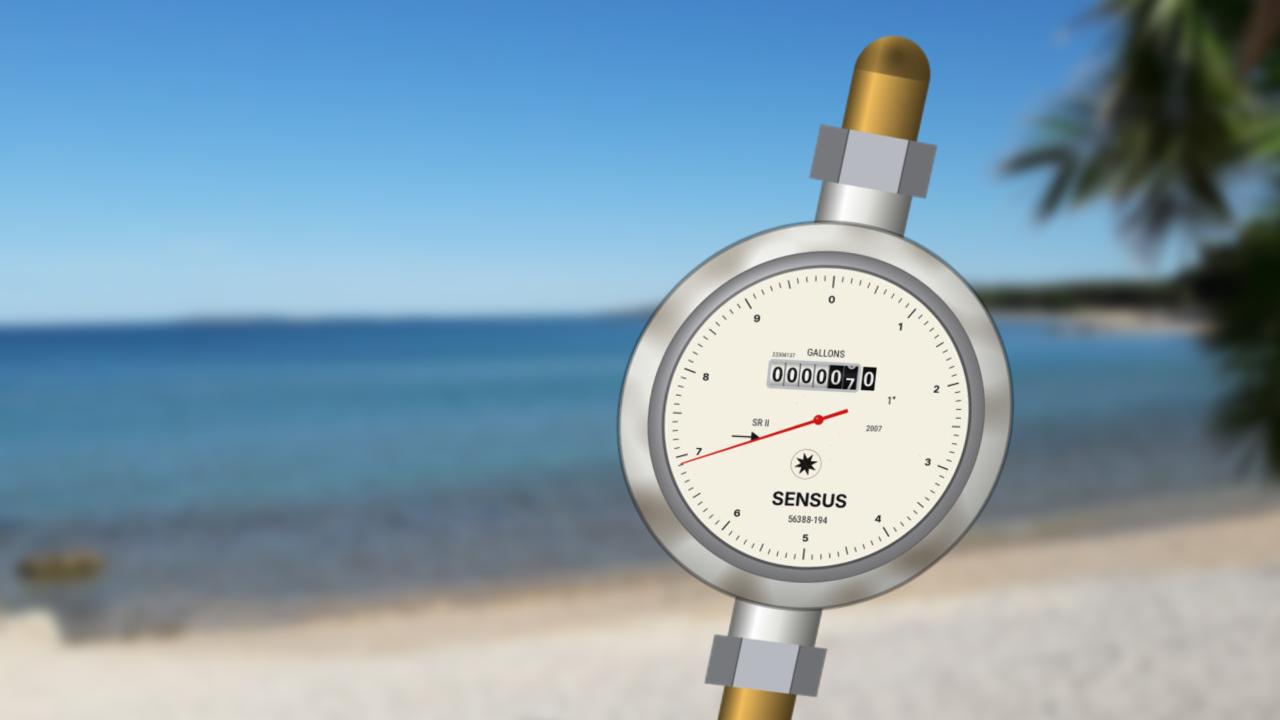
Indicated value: 66.9 gal
